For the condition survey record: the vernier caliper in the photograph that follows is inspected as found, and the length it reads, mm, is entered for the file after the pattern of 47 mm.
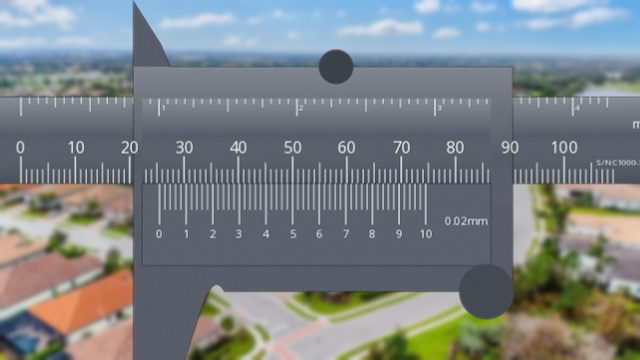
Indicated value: 25.5 mm
